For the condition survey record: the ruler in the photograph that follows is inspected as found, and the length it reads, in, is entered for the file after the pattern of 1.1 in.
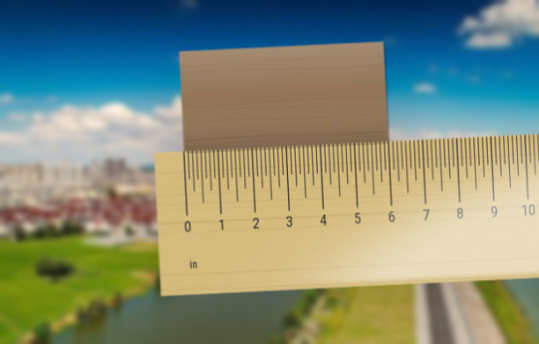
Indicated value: 6 in
